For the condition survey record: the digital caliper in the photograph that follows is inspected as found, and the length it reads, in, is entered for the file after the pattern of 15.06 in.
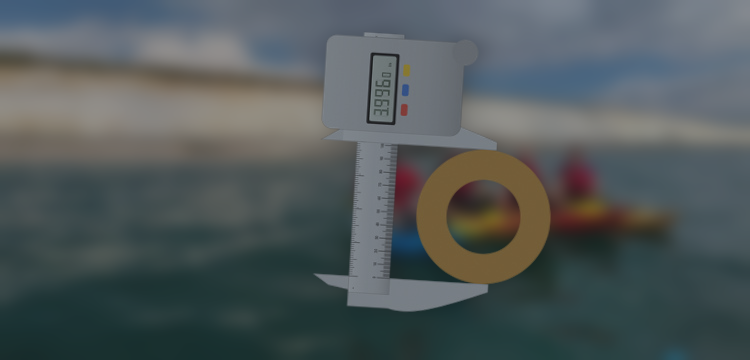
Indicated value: 3.9960 in
